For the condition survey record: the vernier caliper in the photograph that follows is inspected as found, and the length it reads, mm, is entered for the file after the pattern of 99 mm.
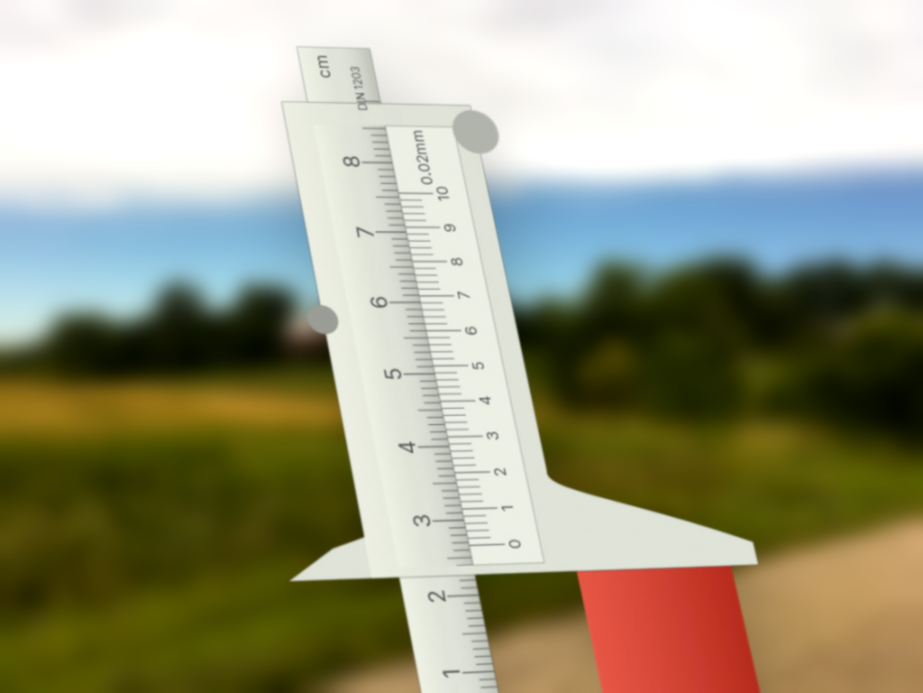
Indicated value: 26.6 mm
